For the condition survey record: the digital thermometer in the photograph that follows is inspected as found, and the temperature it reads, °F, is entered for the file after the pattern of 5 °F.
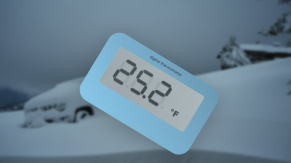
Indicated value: 25.2 °F
